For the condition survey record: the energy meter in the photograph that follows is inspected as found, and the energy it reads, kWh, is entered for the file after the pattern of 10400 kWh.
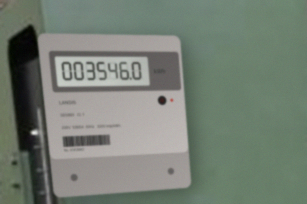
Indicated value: 3546.0 kWh
